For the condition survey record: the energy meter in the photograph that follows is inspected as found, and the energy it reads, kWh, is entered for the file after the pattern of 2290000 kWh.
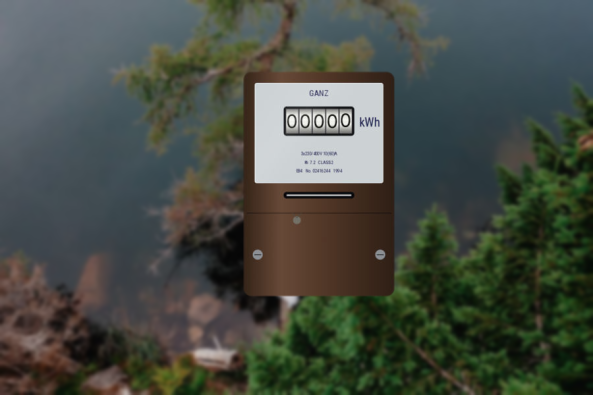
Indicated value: 0 kWh
